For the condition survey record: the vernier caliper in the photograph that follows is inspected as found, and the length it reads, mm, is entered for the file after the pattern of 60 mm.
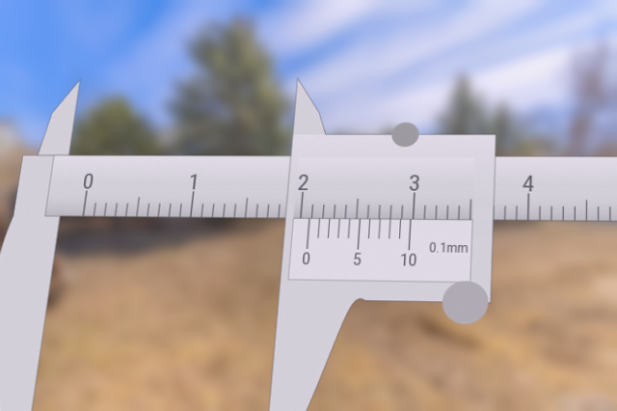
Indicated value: 20.8 mm
